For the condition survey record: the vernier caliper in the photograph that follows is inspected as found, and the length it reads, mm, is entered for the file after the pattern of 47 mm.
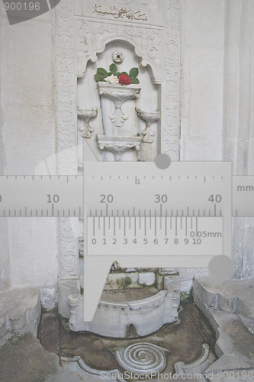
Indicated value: 17.6 mm
